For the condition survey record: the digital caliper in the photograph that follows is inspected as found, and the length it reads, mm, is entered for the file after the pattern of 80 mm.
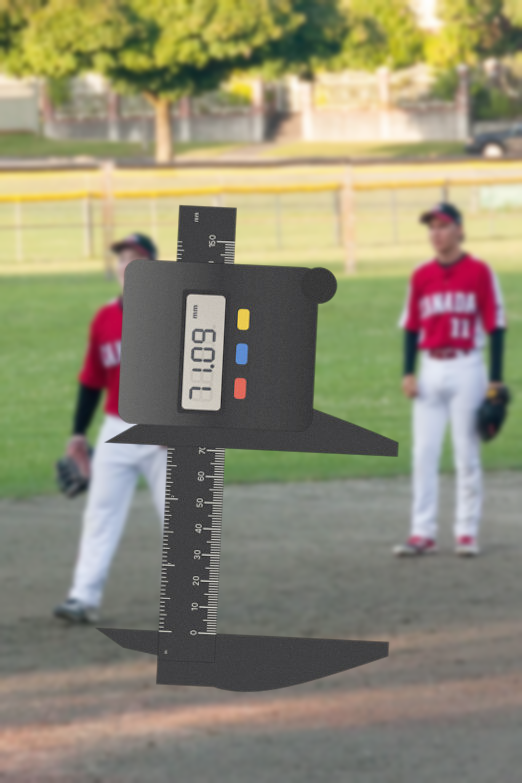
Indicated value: 71.09 mm
